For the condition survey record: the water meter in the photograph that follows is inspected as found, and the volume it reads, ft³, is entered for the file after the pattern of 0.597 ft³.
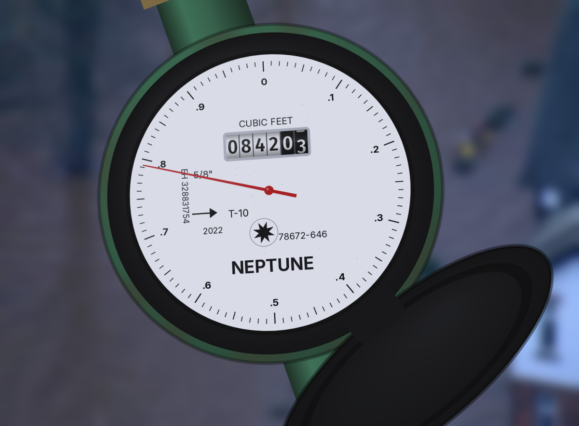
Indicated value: 84202.79 ft³
